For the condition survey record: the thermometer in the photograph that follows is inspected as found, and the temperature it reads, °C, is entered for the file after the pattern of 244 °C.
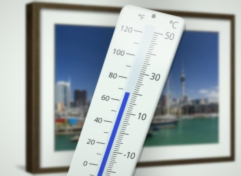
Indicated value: 20 °C
